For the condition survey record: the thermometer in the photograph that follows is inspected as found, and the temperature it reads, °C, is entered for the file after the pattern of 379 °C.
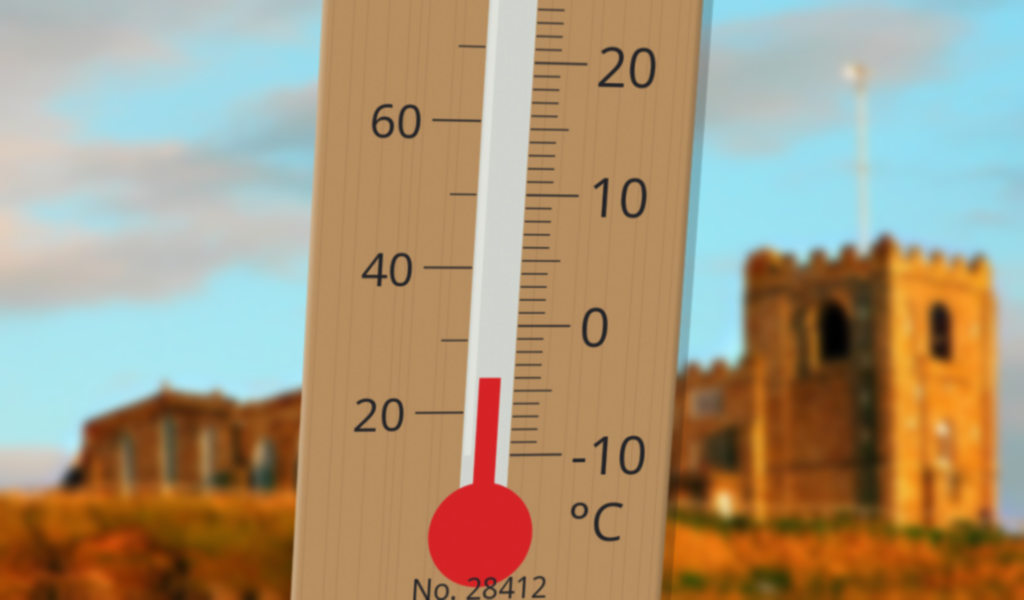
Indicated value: -4 °C
